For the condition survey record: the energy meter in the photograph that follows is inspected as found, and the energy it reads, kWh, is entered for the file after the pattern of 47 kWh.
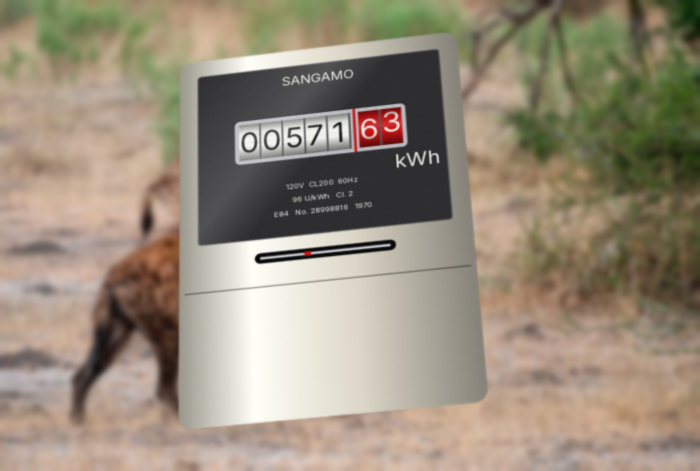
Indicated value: 571.63 kWh
